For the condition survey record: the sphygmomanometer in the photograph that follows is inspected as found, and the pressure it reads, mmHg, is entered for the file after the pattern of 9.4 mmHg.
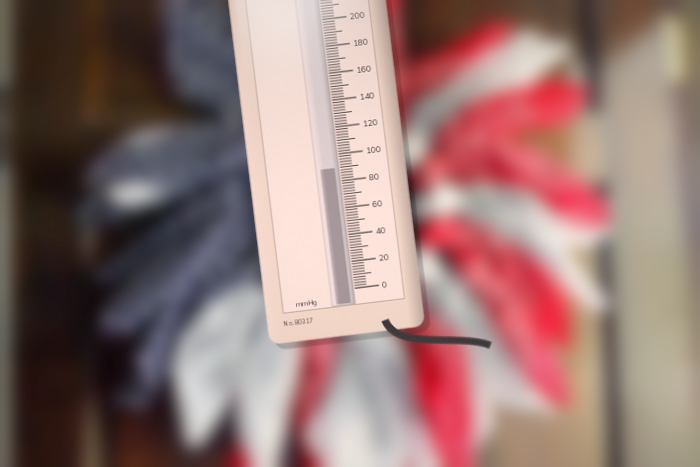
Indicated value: 90 mmHg
